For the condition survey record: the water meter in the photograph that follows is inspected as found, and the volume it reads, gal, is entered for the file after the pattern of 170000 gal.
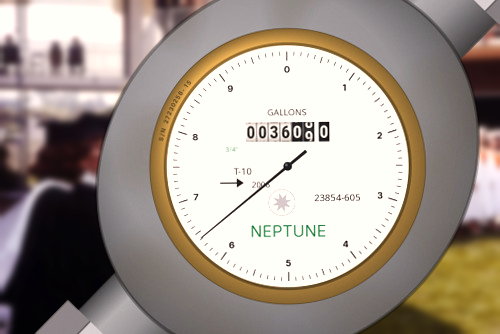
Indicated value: 36086.4 gal
